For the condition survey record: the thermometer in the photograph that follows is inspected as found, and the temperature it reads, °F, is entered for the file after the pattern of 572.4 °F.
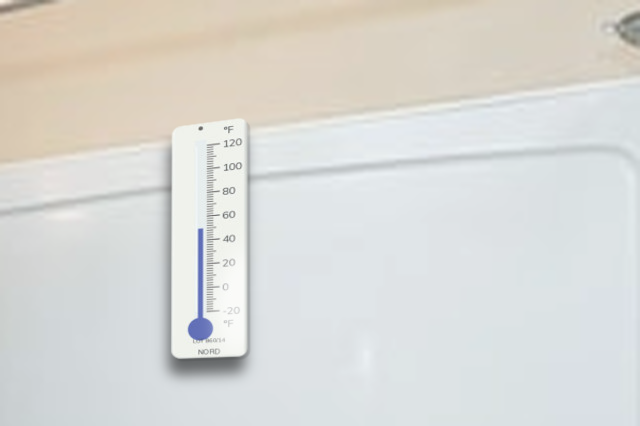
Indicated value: 50 °F
